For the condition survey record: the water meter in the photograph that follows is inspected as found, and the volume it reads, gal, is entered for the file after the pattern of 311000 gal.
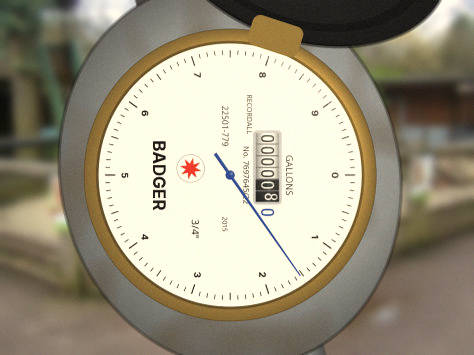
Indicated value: 81.5 gal
